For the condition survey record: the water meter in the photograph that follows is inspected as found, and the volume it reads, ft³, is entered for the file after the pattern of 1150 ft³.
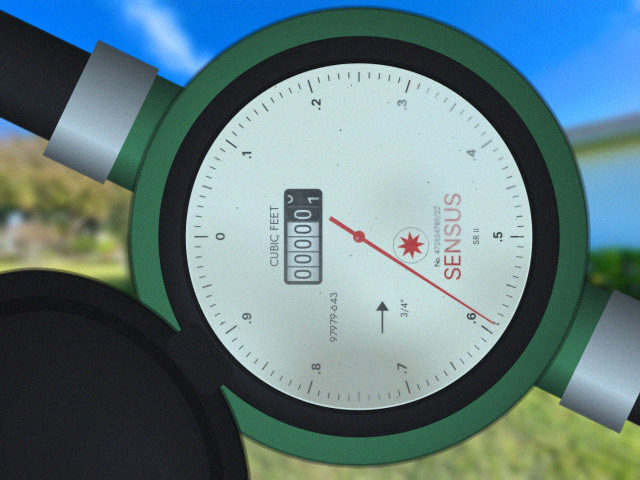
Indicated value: 0.59 ft³
